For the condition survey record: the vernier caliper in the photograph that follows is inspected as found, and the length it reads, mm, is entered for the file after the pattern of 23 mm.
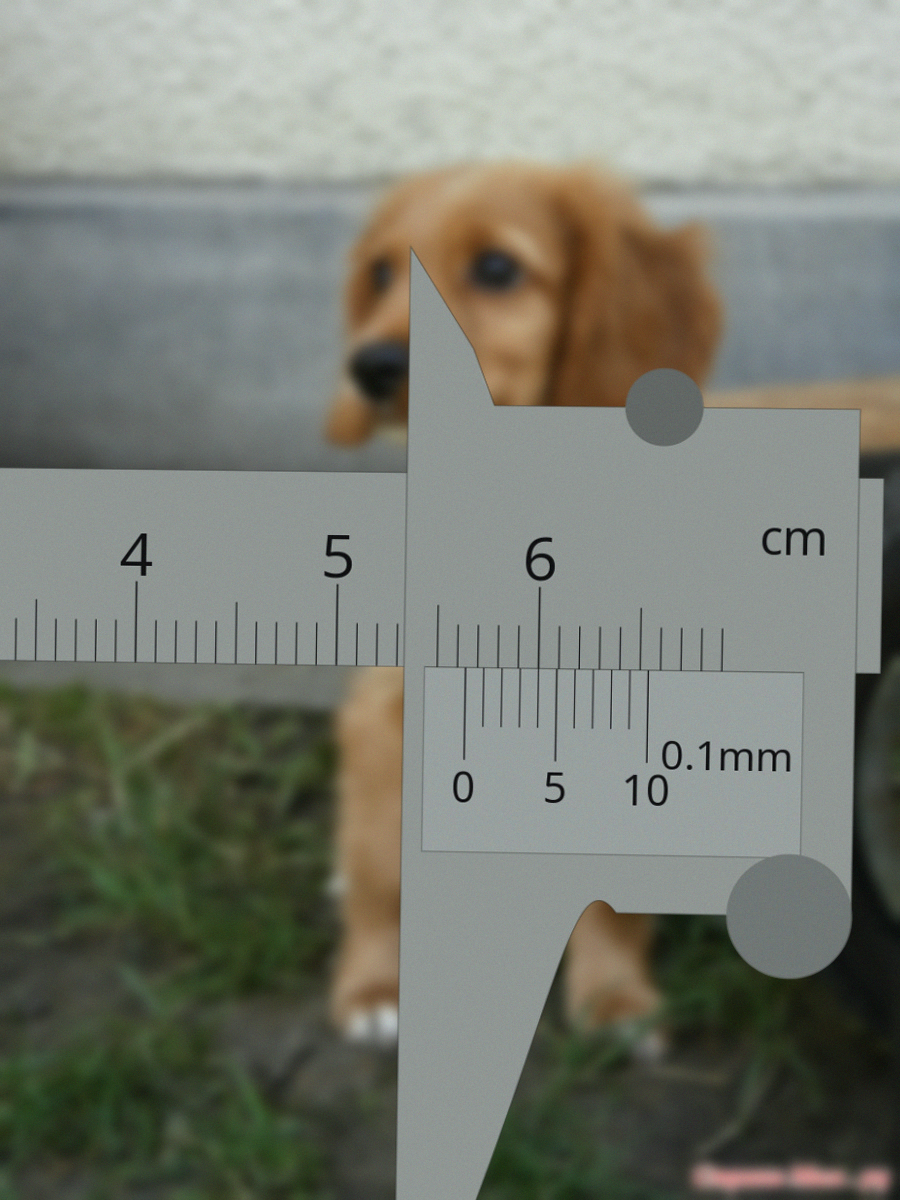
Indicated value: 56.4 mm
